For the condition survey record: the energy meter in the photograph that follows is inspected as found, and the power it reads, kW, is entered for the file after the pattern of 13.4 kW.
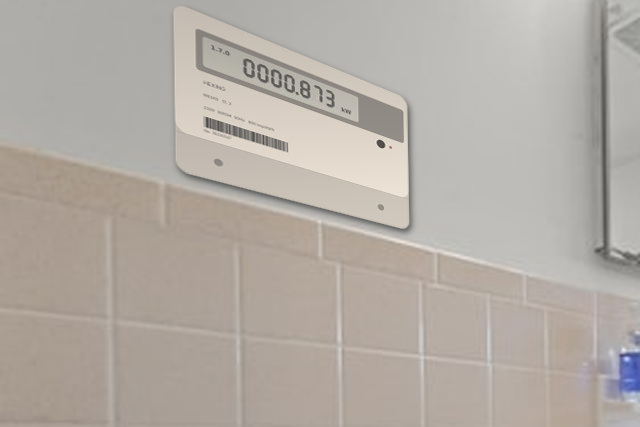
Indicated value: 0.873 kW
